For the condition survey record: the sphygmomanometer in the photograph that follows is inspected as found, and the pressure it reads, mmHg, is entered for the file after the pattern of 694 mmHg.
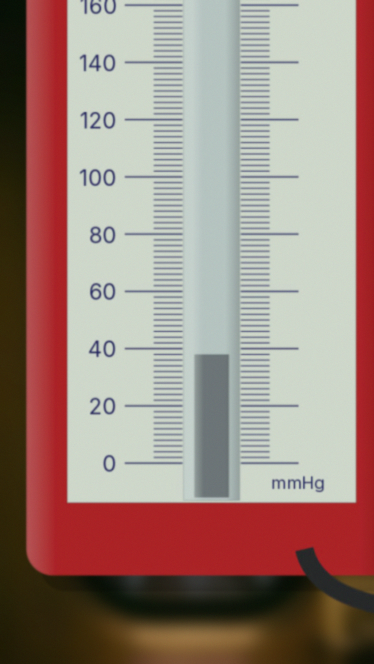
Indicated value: 38 mmHg
